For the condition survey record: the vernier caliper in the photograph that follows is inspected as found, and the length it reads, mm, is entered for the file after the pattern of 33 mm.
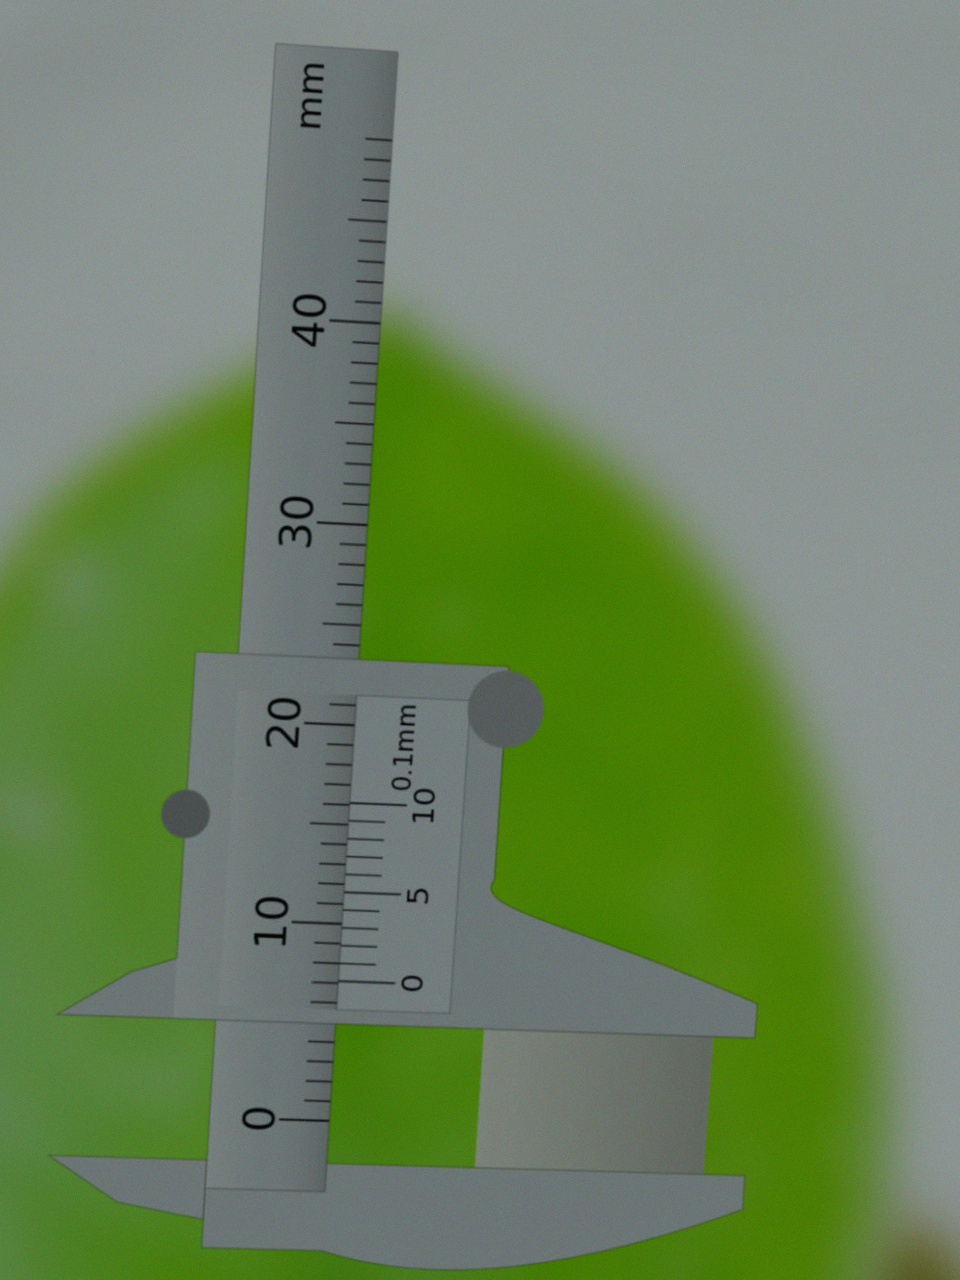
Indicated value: 7.1 mm
